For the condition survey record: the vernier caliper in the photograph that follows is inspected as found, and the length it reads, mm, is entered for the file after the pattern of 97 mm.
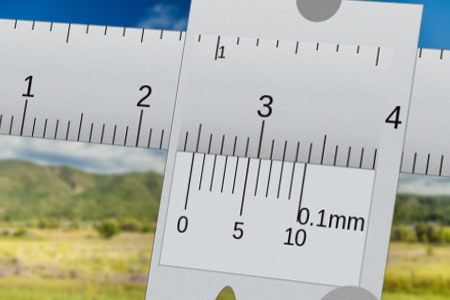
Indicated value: 24.8 mm
